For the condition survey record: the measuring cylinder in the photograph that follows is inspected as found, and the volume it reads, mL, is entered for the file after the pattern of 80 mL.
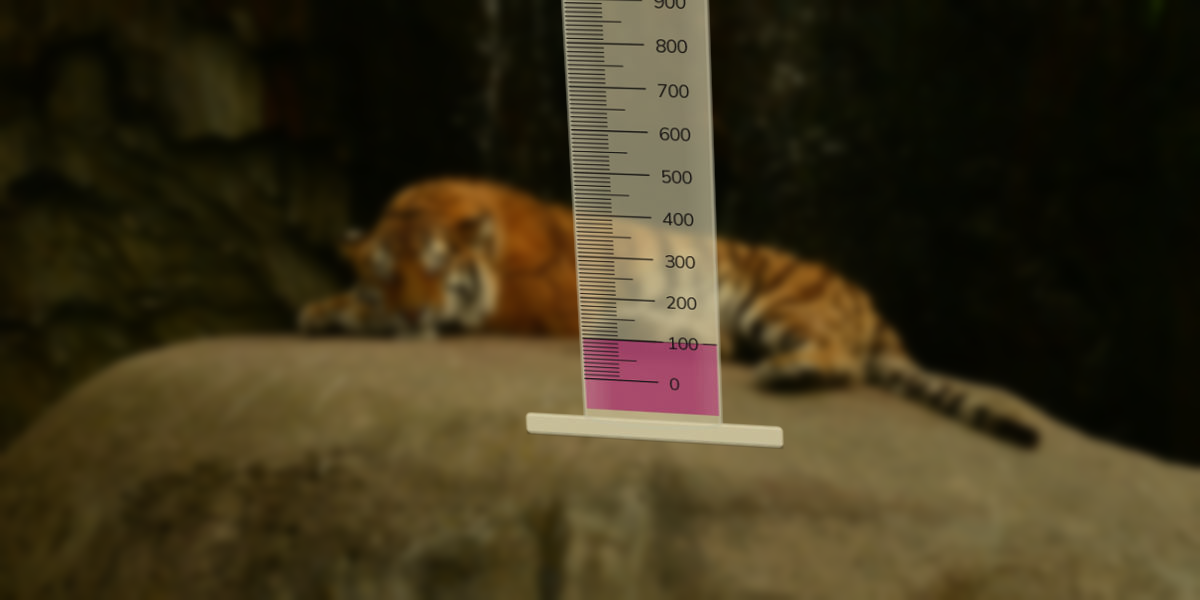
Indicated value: 100 mL
